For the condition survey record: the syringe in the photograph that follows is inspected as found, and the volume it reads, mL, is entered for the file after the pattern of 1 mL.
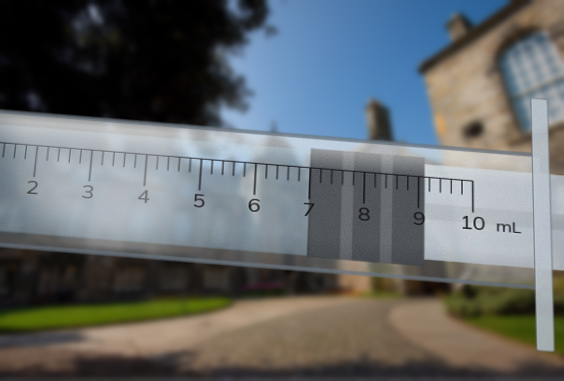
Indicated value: 7 mL
